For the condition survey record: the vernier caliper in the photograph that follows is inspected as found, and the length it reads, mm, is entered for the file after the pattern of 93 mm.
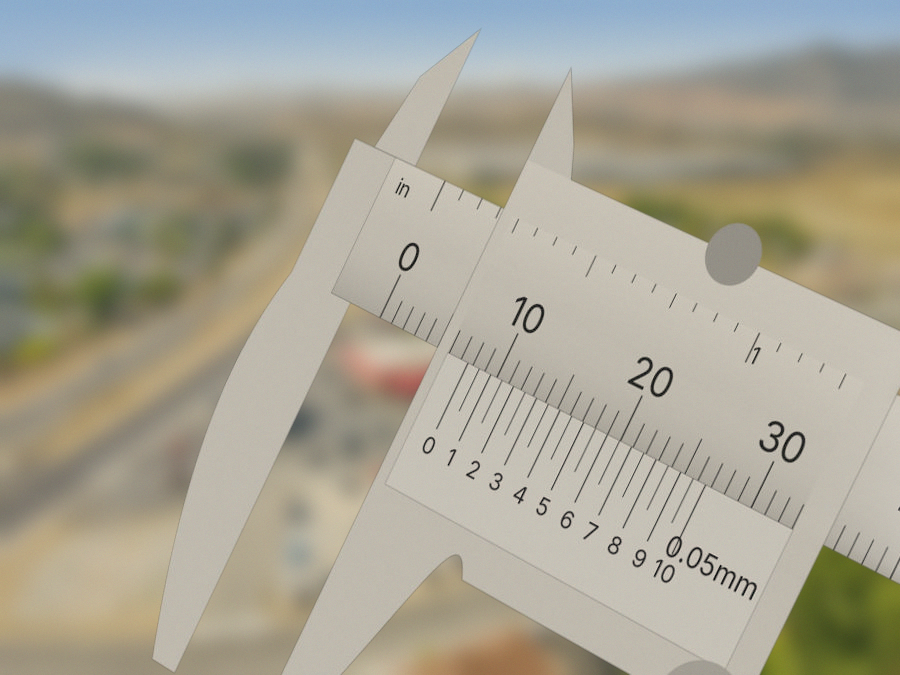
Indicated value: 7.6 mm
